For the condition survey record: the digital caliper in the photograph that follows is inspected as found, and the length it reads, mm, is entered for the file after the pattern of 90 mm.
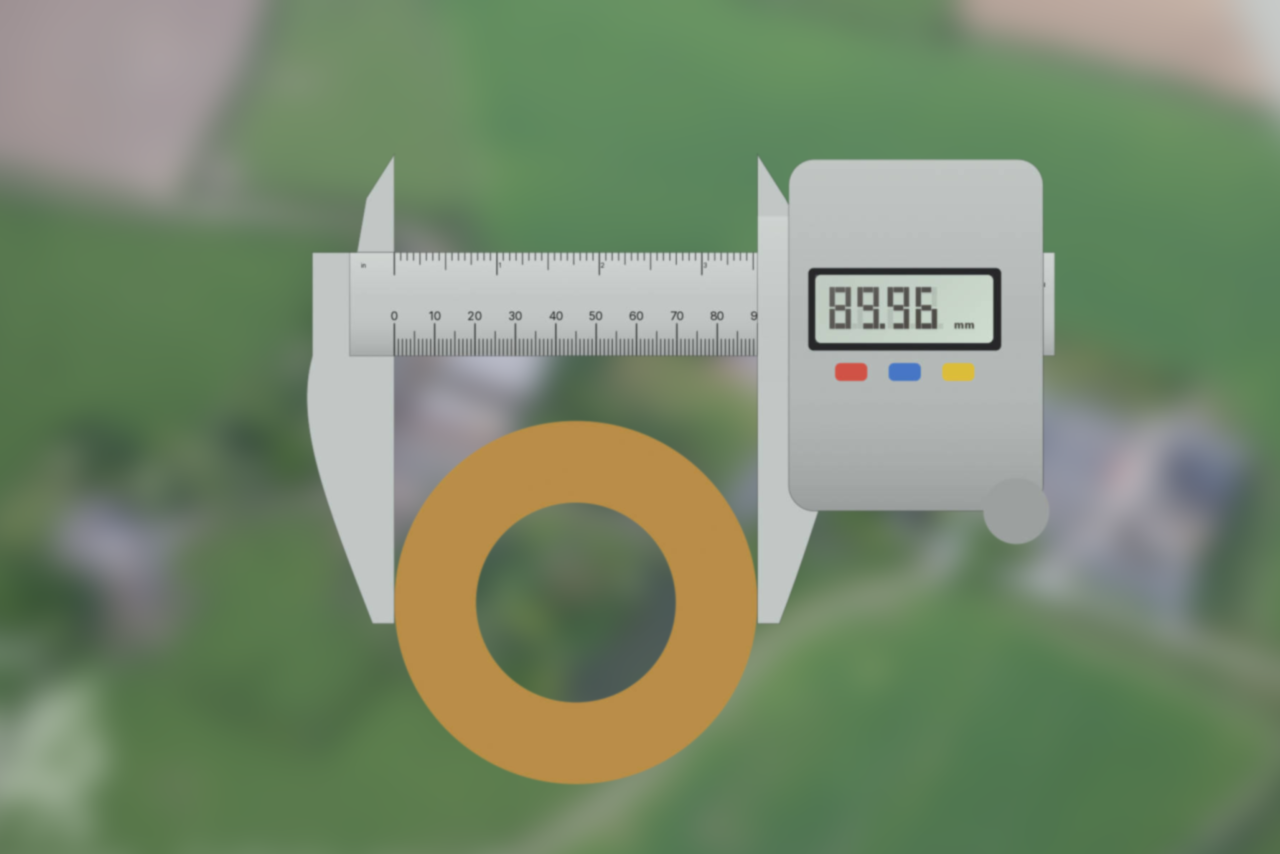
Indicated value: 89.96 mm
